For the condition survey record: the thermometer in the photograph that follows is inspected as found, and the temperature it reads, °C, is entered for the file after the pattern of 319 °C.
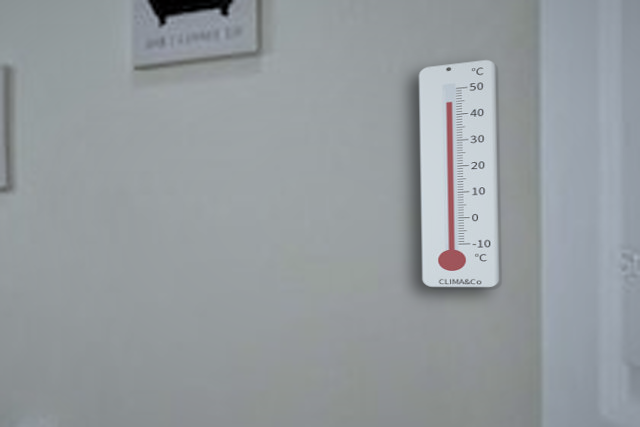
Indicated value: 45 °C
